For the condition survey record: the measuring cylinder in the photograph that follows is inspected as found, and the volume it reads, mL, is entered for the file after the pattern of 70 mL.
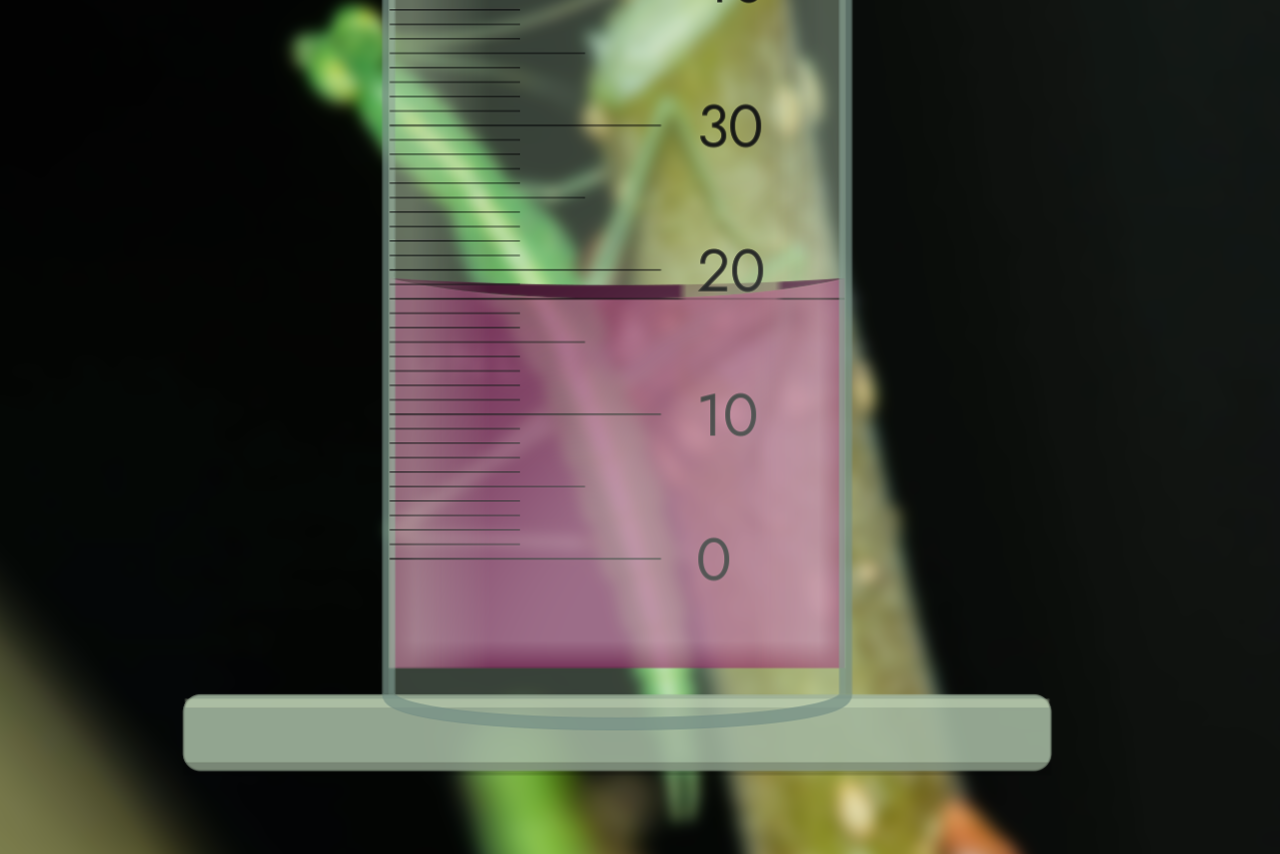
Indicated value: 18 mL
